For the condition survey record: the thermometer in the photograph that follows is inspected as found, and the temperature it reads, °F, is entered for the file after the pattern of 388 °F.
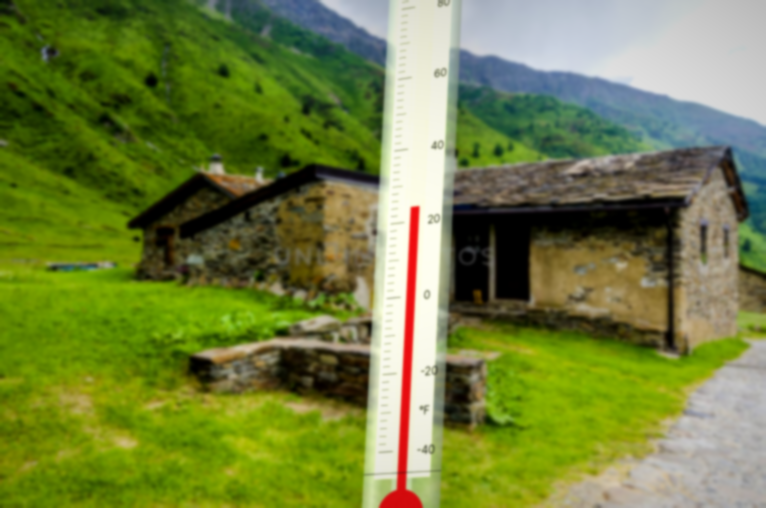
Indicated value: 24 °F
